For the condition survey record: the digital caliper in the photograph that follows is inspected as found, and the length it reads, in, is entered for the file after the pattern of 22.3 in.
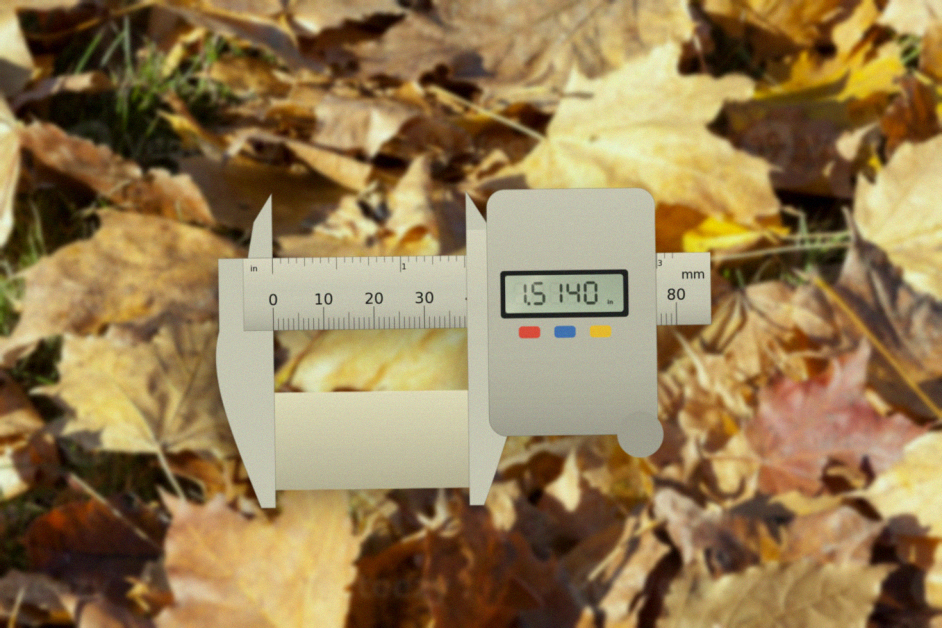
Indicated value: 1.5140 in
